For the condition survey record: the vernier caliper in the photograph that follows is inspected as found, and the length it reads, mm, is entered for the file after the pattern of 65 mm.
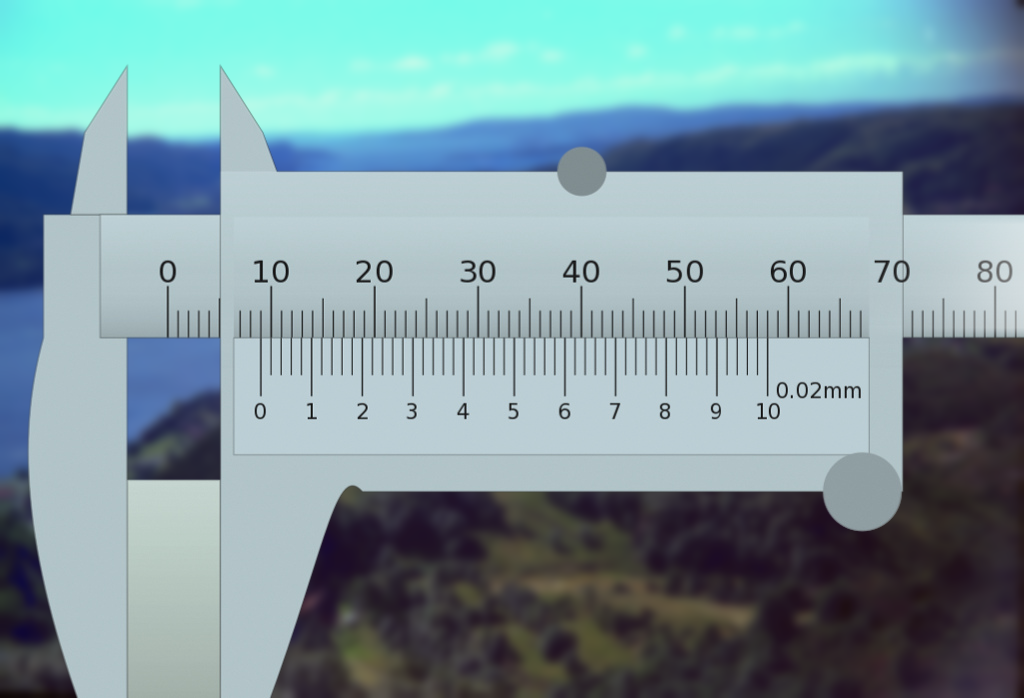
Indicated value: 9.0 mm
